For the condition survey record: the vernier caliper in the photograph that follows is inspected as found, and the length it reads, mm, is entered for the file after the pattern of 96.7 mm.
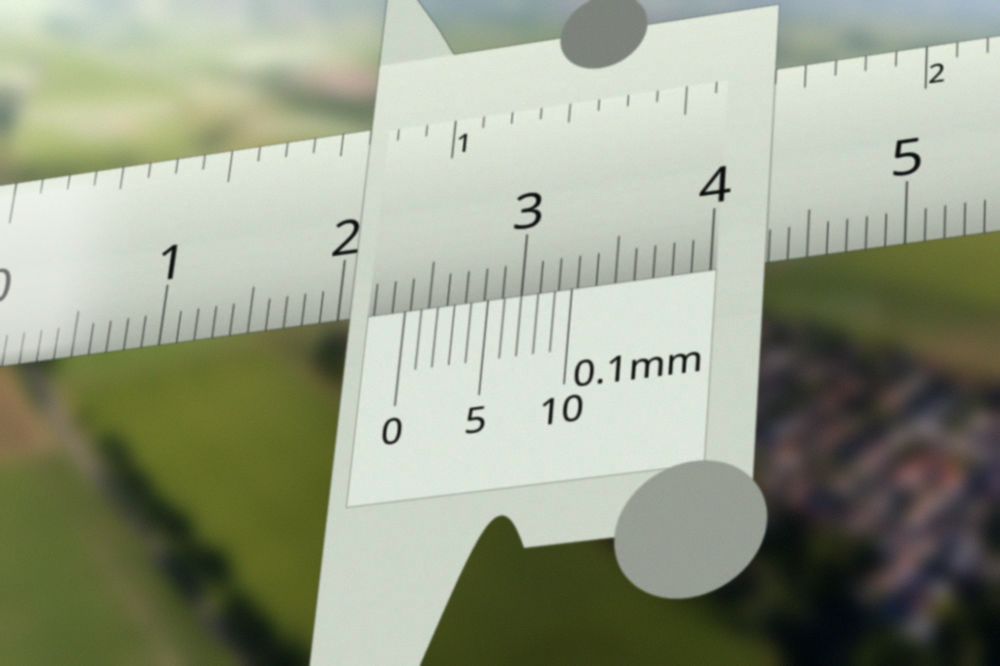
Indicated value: 23.7 mm
